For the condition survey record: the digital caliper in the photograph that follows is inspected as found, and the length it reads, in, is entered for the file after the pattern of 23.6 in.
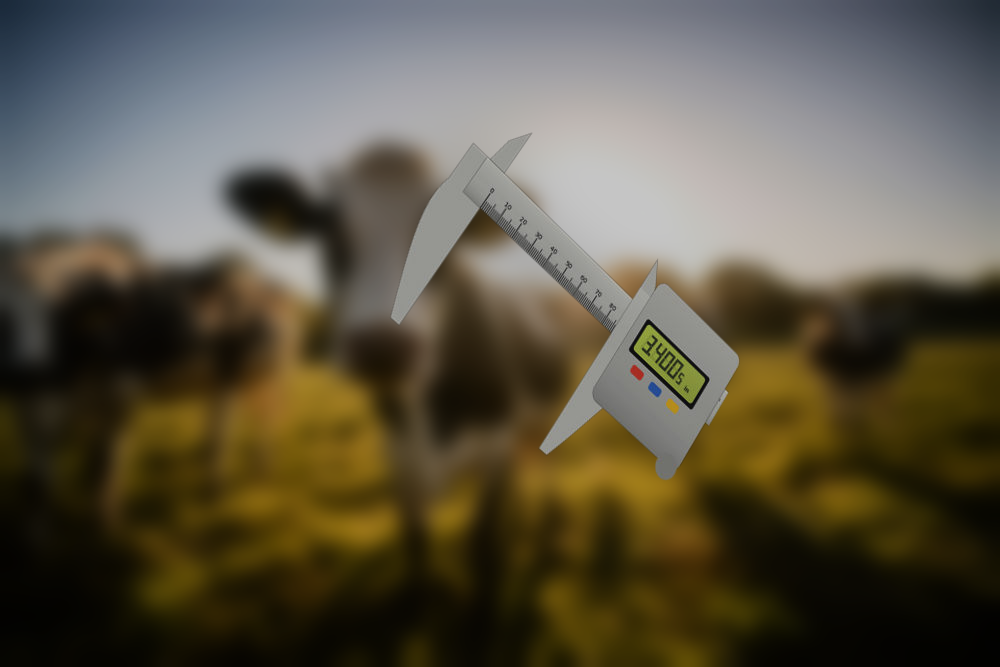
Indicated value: 3.4005 in
